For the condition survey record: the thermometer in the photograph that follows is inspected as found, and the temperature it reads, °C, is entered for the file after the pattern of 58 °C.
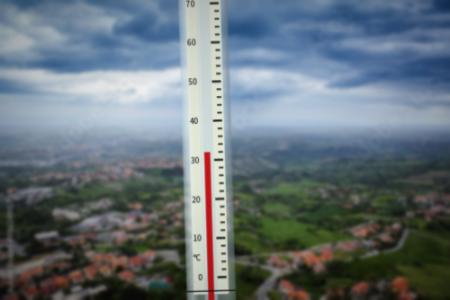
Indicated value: 32 °C
